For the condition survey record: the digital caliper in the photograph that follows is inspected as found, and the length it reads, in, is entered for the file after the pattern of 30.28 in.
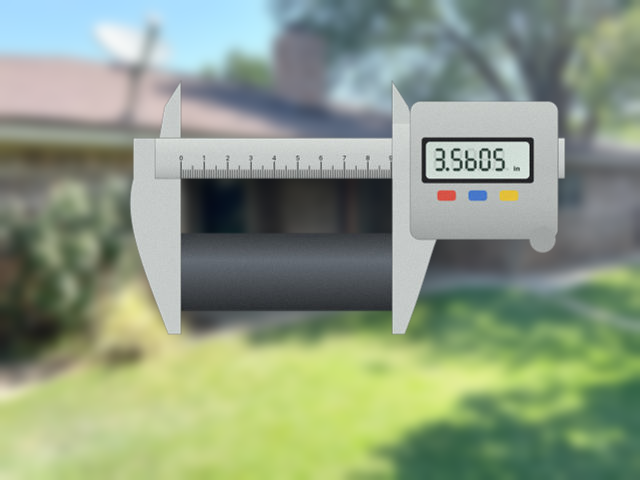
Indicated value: 3.5605 in
